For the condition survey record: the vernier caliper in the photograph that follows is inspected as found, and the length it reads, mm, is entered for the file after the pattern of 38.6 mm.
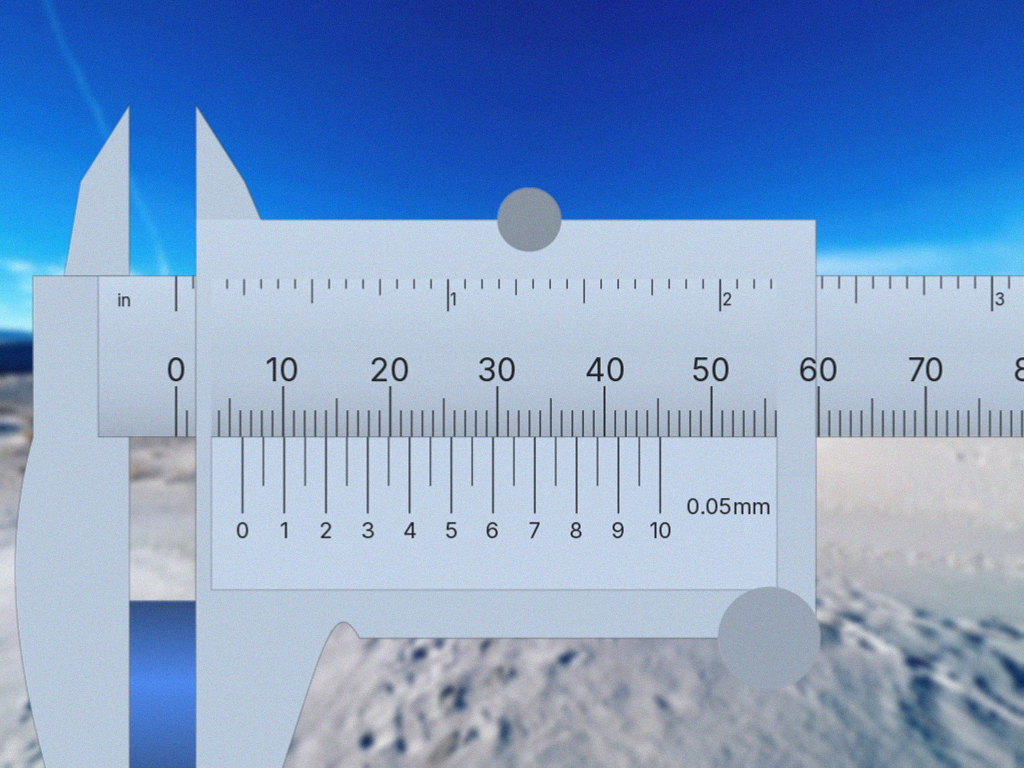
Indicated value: 6.2 mm
